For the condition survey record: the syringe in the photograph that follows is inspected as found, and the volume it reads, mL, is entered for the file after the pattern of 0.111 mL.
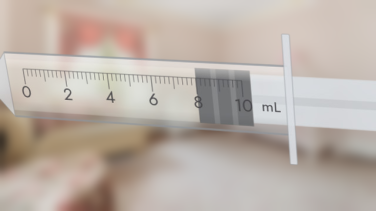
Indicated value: 8 mL
